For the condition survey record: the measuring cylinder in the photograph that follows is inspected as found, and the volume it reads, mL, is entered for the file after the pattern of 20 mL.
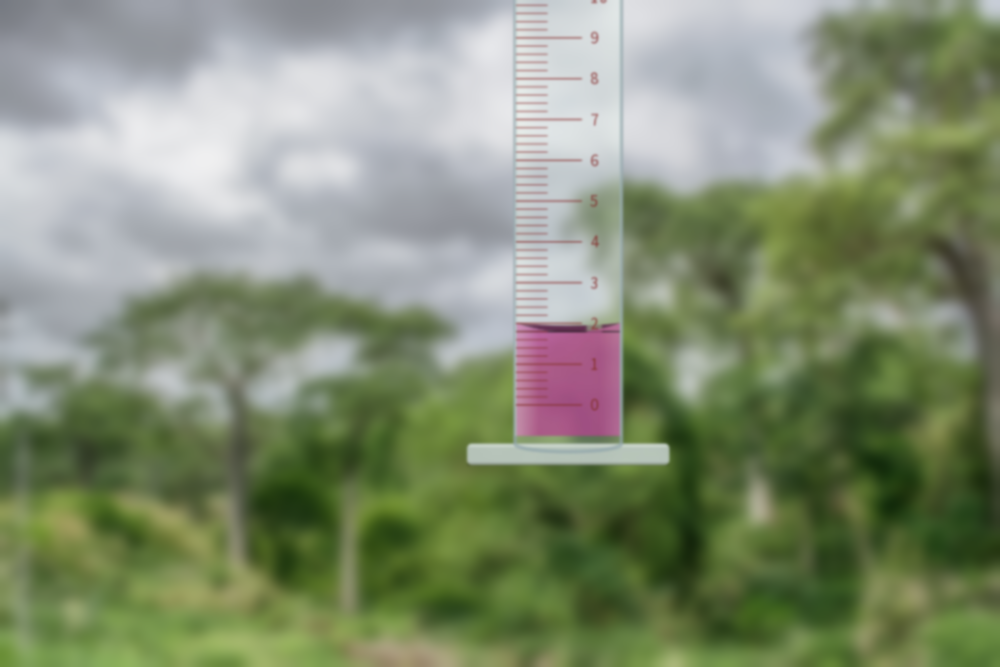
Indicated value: 1.8 mL
